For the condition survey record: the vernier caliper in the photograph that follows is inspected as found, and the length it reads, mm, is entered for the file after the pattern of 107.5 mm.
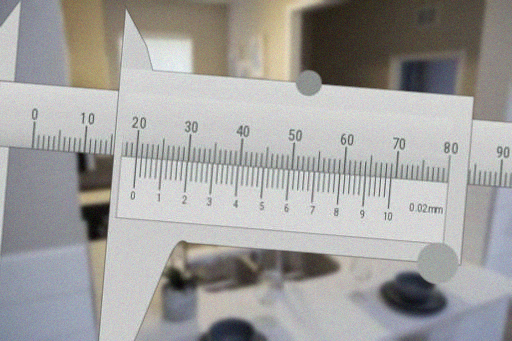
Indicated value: 20.0 mm
